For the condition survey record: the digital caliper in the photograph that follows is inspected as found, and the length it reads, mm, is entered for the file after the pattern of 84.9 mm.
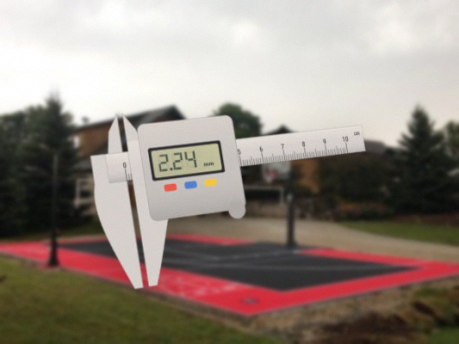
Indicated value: 2.24 mm
